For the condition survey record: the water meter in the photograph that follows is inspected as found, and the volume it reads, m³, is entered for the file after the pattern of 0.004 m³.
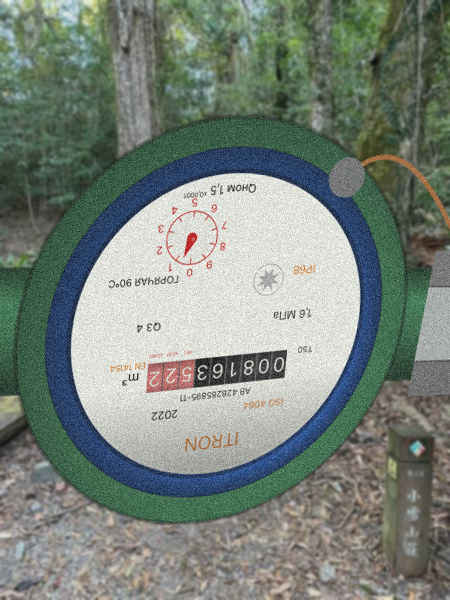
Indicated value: 8163.5220 m³
